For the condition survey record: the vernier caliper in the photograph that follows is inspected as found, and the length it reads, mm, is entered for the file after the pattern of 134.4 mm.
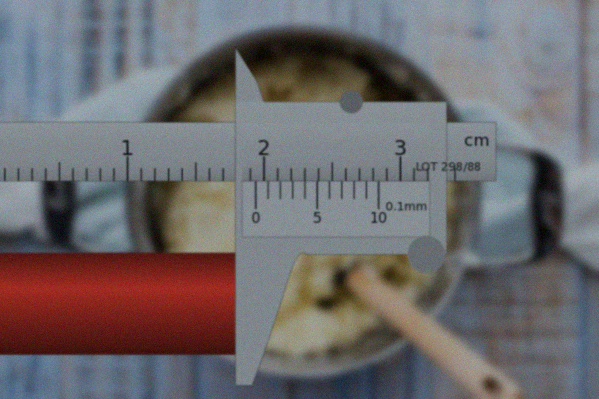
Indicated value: 19.4 mm
